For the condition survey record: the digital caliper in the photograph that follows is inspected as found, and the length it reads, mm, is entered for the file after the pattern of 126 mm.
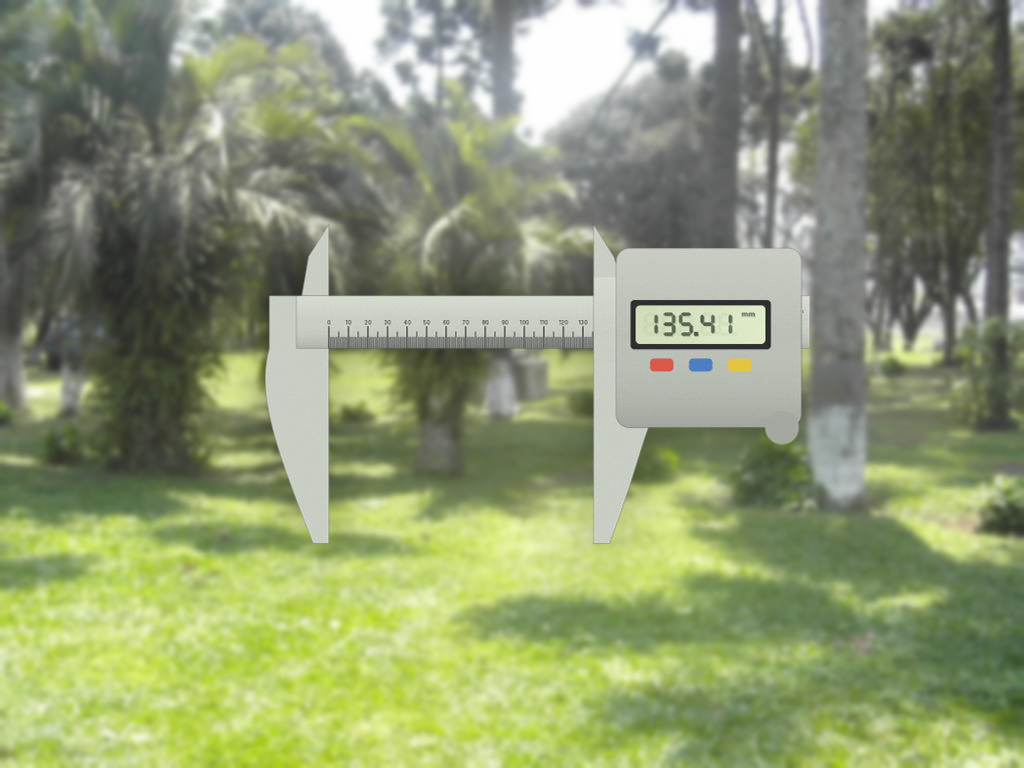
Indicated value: 135.41 mm
